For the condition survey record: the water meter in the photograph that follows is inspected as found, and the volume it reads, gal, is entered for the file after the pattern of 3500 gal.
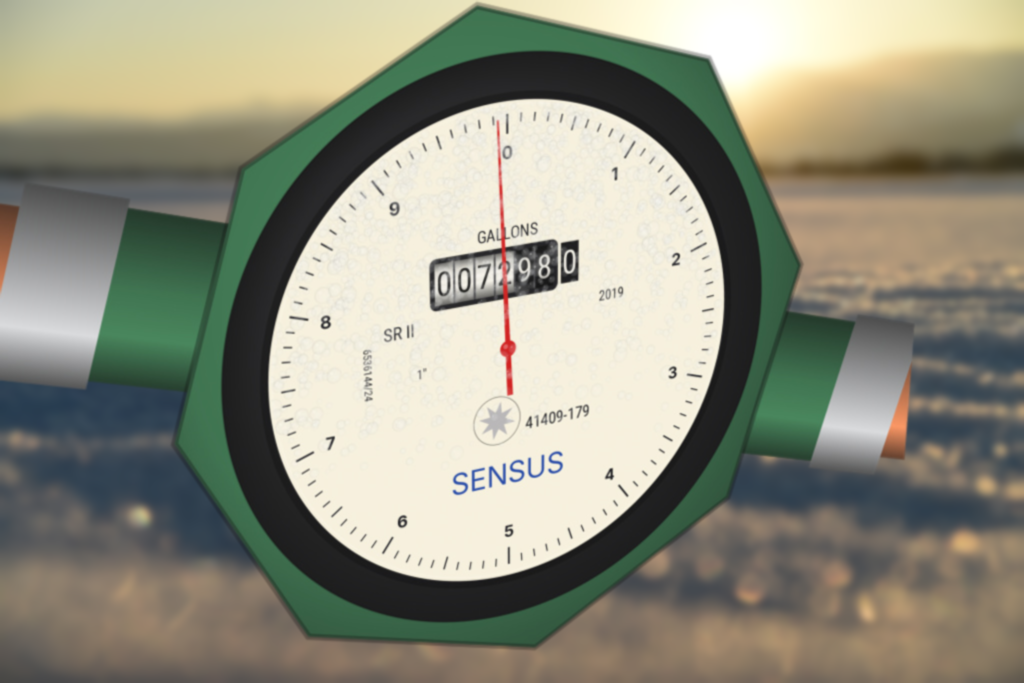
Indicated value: 72979.9 gal
